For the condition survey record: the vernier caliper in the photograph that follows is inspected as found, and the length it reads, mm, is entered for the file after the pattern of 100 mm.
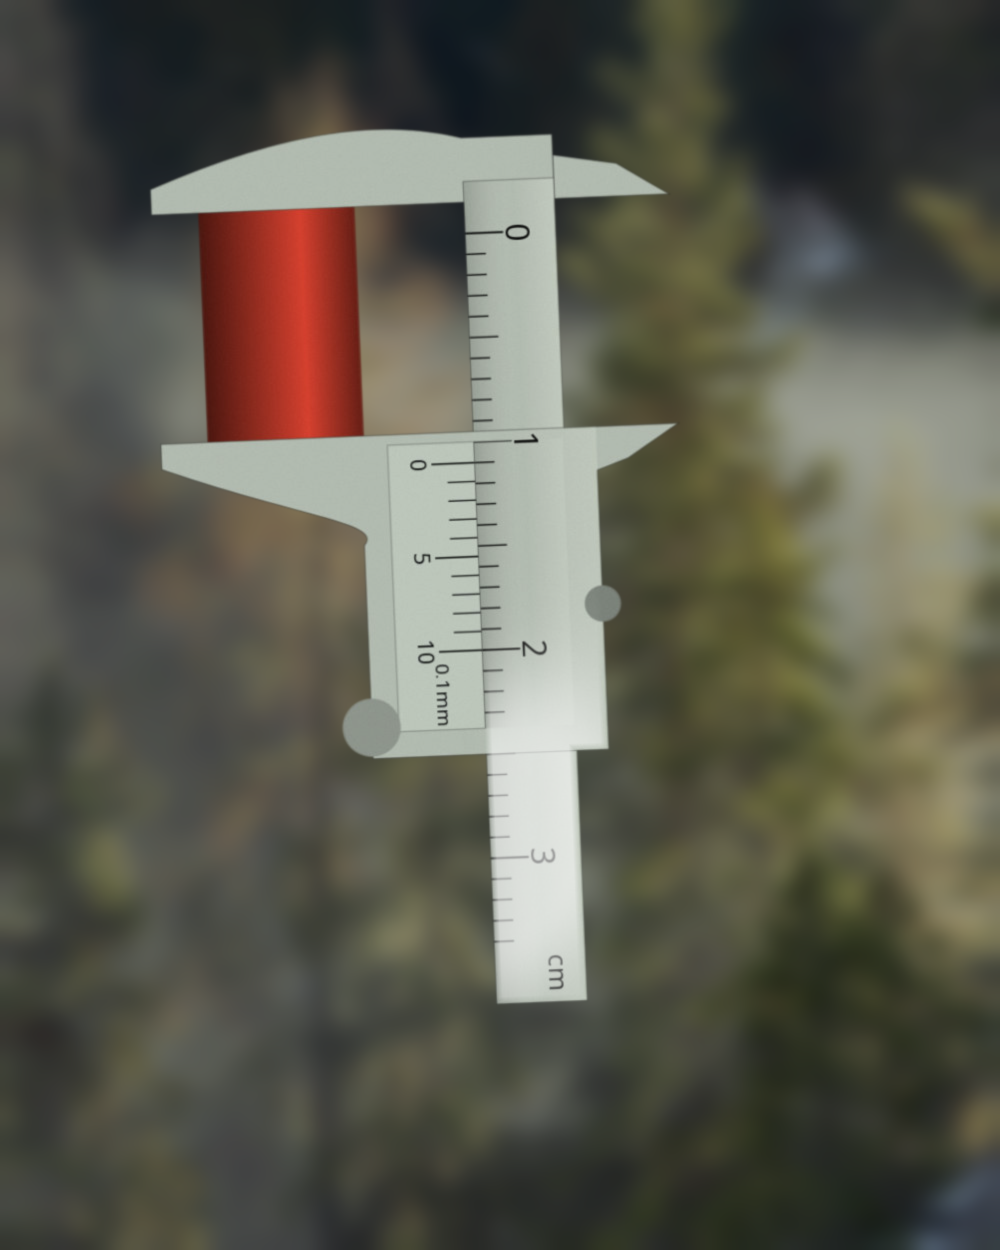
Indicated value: 11.0 mm
